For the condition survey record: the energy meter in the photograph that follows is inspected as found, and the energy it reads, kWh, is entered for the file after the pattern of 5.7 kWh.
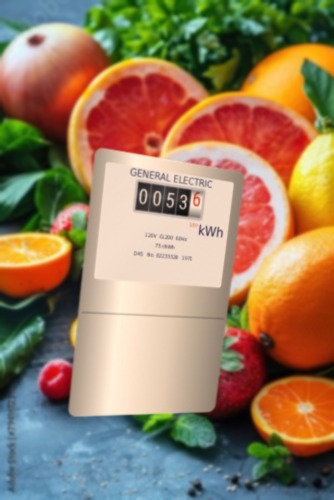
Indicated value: 53.6 kWh
